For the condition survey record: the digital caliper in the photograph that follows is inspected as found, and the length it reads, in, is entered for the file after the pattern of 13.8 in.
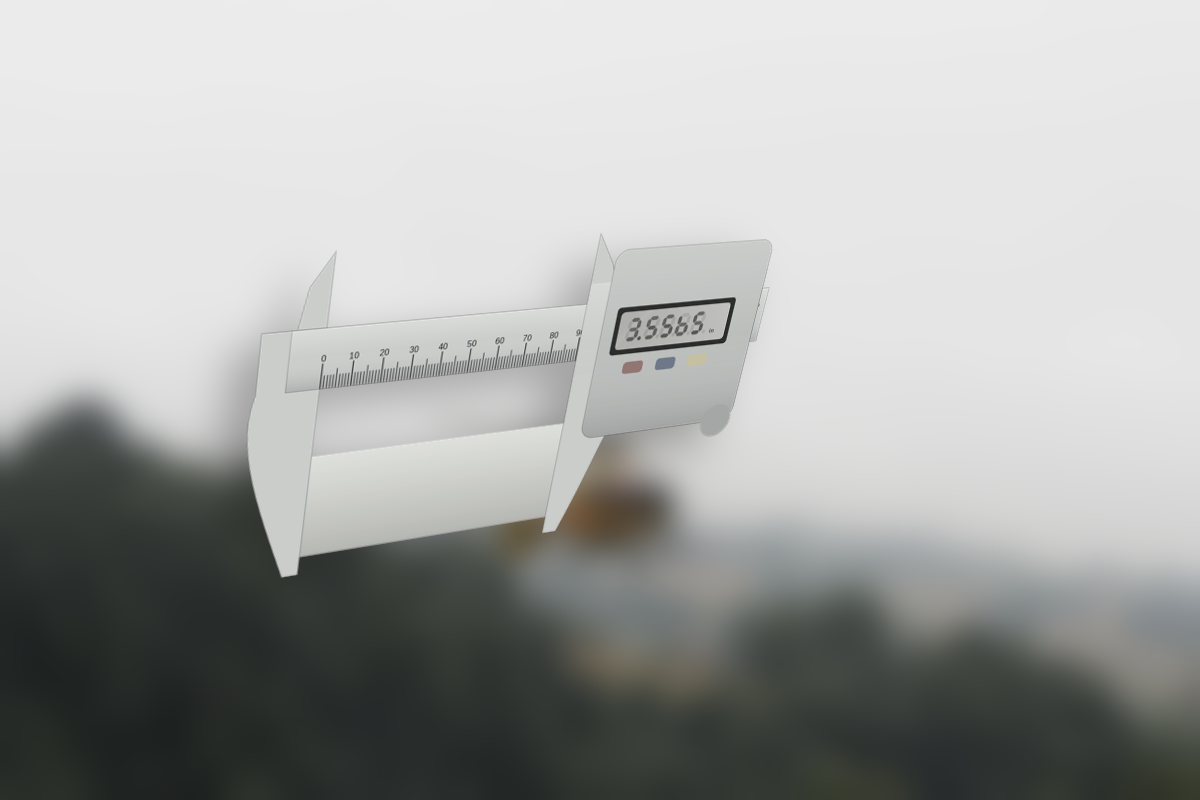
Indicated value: 3.5565 in
